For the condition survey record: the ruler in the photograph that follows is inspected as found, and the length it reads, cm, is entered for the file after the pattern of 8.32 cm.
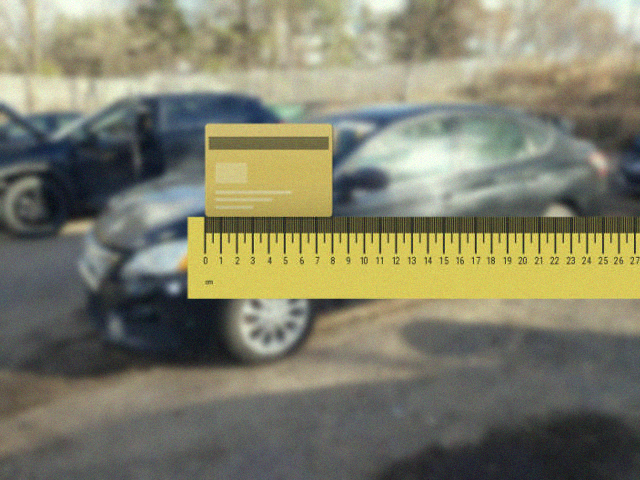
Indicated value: 8 cm
